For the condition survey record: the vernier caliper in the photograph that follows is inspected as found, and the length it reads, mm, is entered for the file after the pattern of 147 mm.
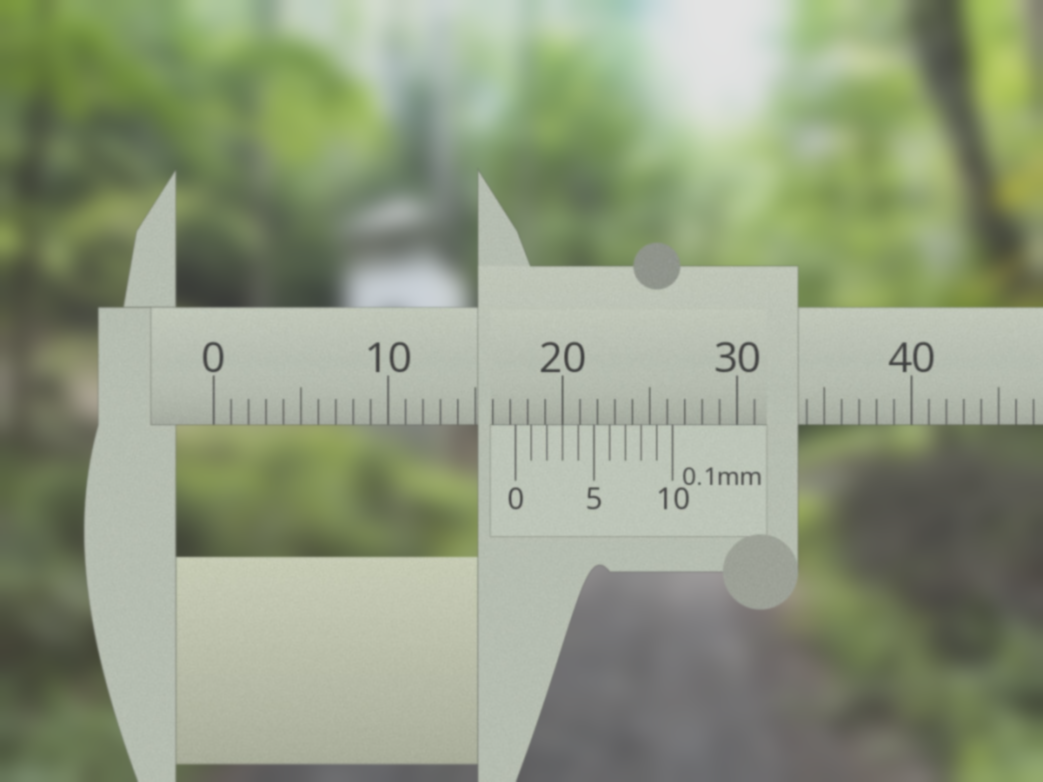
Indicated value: 17.3 mm
